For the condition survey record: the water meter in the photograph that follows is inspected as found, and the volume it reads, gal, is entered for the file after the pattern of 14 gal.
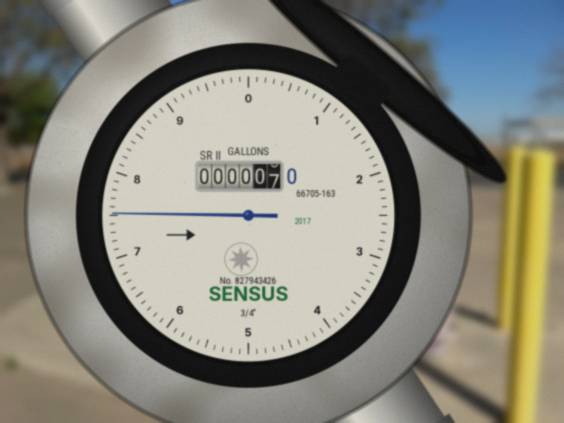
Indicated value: 67.5 gal
